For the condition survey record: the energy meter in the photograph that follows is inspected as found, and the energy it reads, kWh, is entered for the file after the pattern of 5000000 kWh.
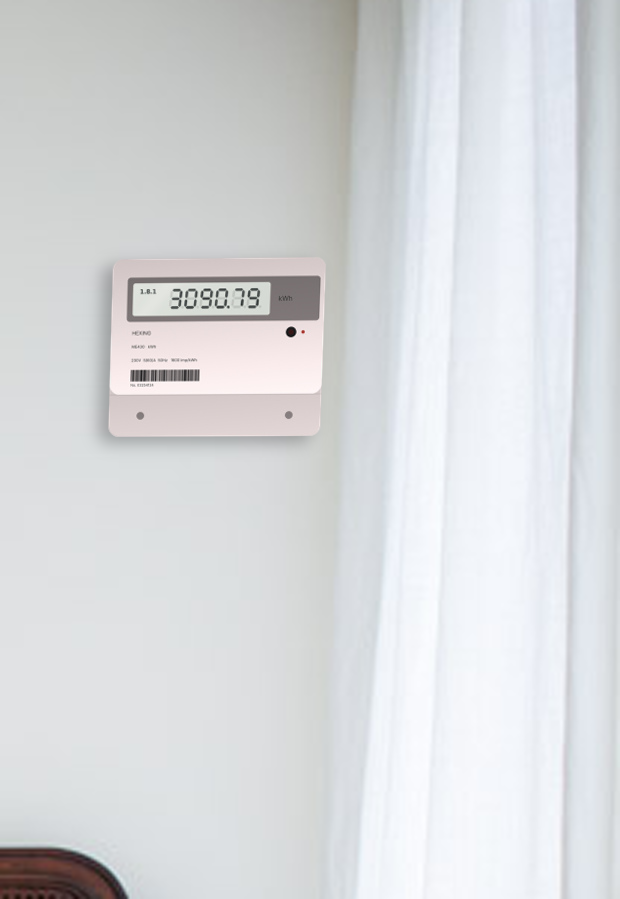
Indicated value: 3090.79 kWh
